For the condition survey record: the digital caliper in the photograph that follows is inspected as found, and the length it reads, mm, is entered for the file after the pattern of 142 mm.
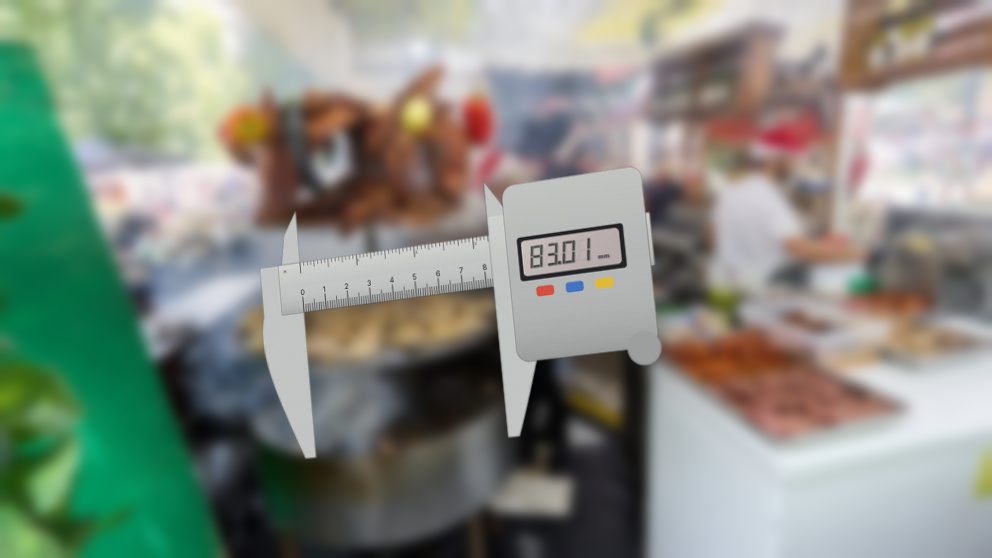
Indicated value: 83.01 mm
